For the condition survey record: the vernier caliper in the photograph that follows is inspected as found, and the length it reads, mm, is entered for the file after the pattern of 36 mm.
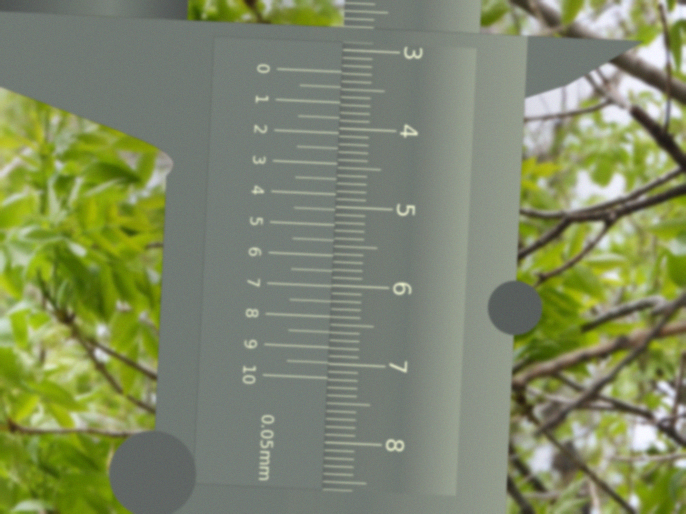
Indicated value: 32.8 mm
